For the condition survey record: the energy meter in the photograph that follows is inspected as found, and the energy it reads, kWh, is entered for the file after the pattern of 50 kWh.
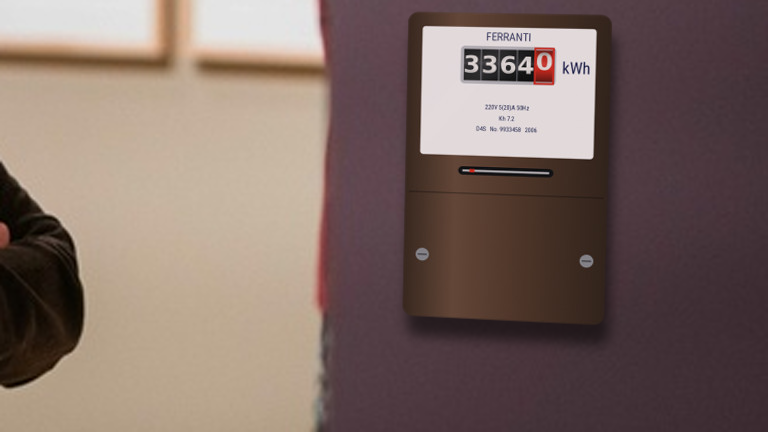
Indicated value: 3364.0 kWh
